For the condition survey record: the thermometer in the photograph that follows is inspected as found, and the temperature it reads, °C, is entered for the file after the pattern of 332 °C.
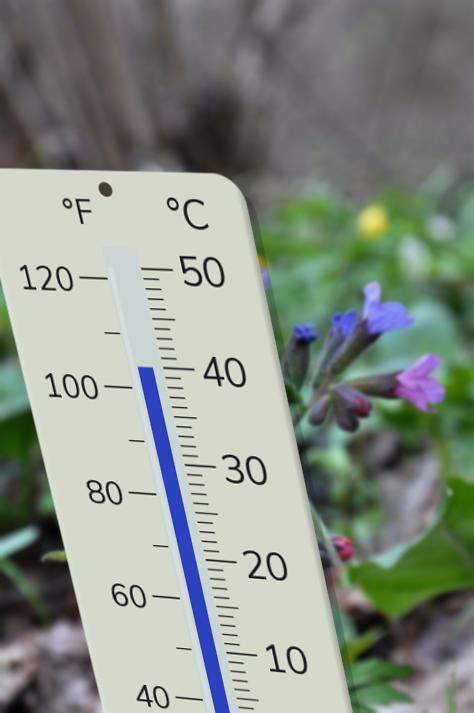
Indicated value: 40 °C
